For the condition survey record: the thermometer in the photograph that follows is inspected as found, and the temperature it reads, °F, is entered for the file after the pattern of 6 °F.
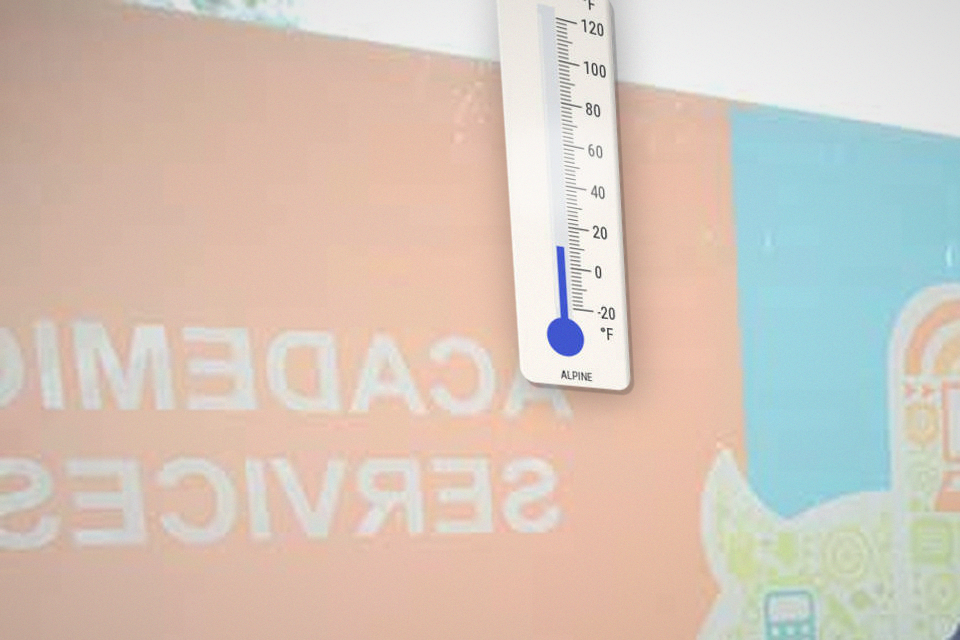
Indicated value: 10 °F
